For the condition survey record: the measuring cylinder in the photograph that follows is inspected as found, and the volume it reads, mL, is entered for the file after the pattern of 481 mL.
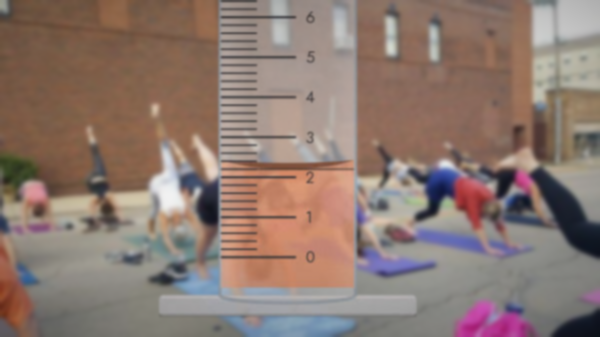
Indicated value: 2.2 mL
